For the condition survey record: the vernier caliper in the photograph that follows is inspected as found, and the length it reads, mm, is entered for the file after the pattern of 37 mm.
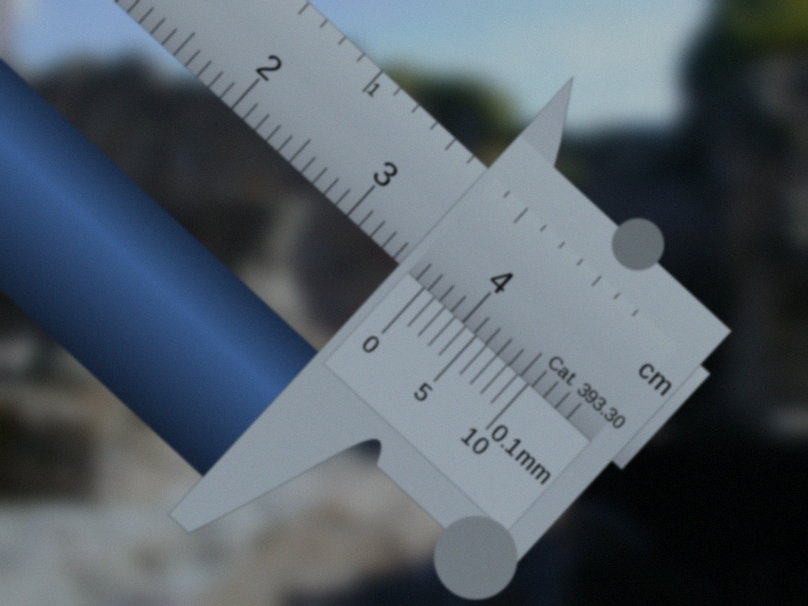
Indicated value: 36.7 mm
